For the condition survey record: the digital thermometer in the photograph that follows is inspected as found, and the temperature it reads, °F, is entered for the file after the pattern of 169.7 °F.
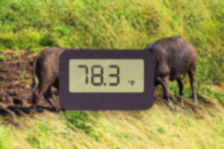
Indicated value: 78.3 °F
